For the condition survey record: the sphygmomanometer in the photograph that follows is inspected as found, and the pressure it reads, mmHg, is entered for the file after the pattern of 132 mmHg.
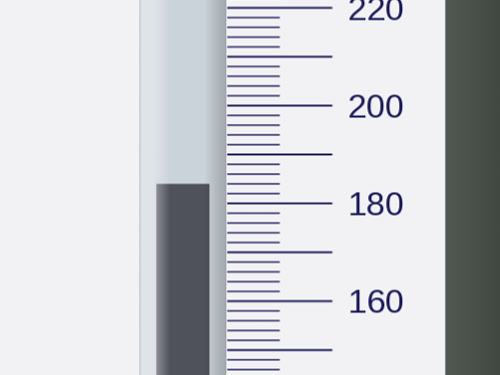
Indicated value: 184 mmHg
